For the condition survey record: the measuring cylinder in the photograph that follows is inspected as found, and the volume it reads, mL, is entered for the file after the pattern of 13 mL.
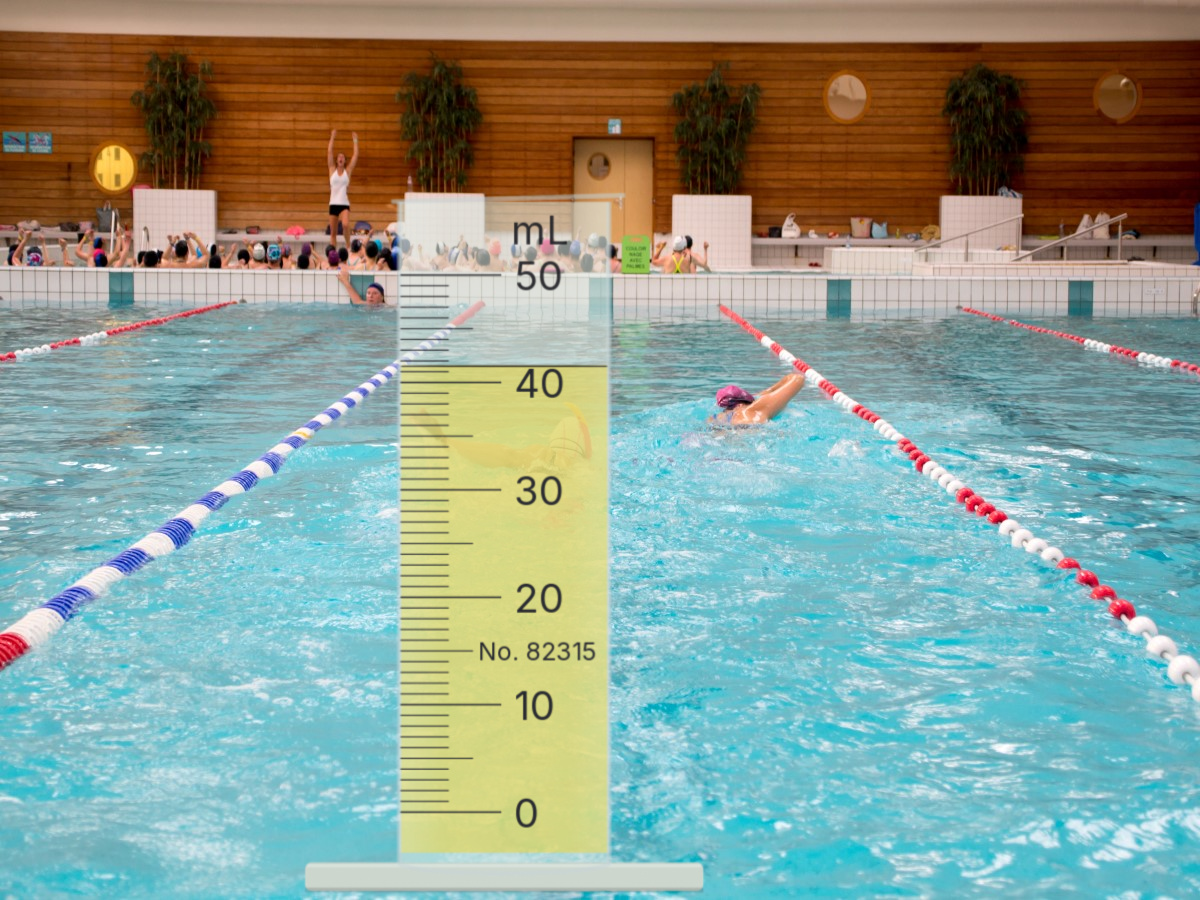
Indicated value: 41.5 mL
